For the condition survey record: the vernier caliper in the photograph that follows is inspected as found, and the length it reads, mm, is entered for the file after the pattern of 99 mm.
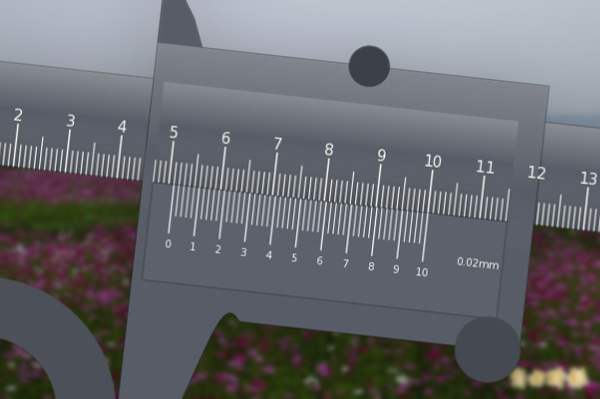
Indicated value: 51.0 mm
